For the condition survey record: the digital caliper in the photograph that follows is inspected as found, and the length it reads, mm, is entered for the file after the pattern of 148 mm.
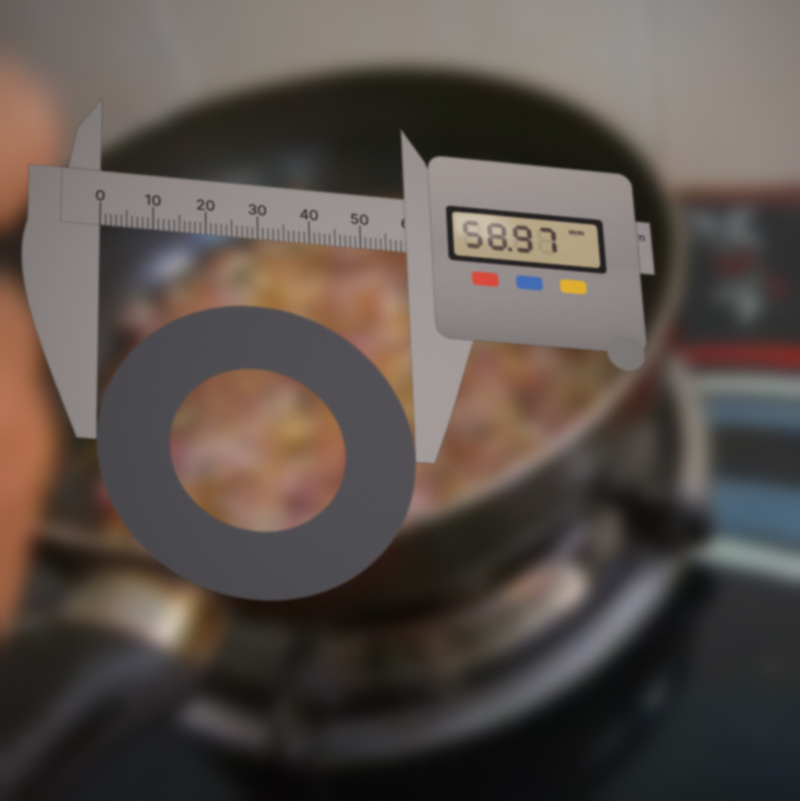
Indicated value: 58.97 mm
